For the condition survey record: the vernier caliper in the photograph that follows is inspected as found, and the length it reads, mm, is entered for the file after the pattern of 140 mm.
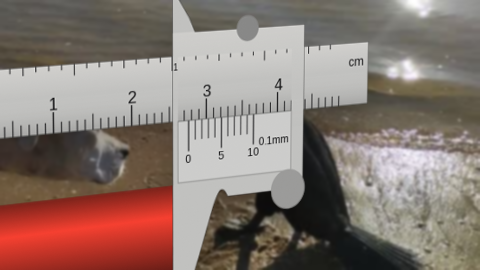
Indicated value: 27.6 mm
